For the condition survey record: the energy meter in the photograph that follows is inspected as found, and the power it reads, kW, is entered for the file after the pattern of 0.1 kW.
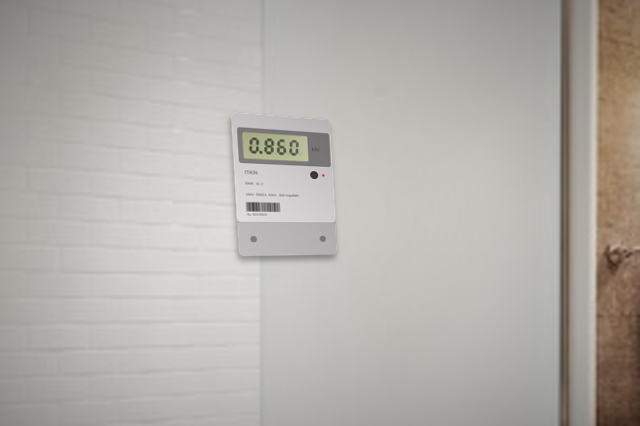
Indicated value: 0.860 kW
